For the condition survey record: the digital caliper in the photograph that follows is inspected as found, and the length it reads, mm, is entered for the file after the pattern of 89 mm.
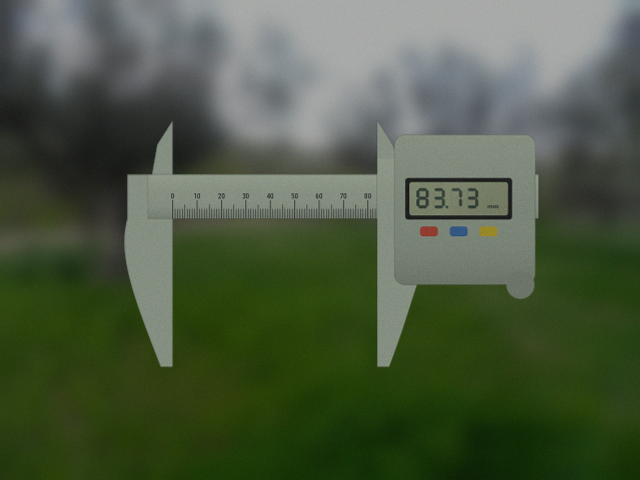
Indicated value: 83.73 mm
